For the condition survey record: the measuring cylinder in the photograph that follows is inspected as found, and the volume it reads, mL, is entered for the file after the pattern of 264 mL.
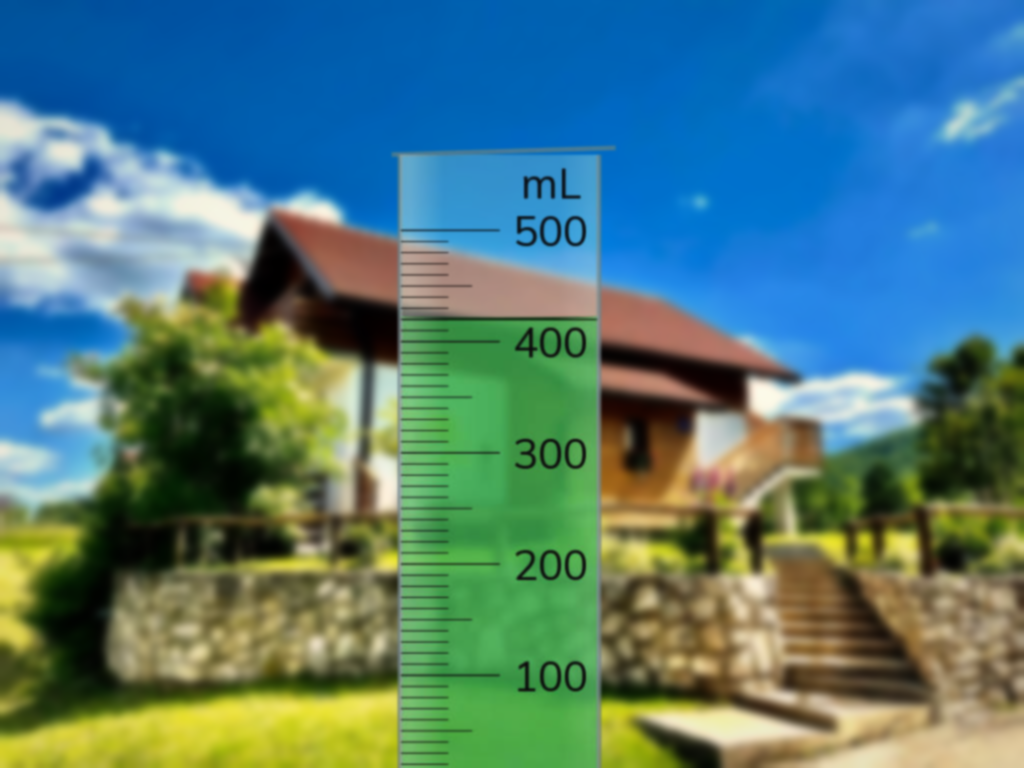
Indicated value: 420 mL
